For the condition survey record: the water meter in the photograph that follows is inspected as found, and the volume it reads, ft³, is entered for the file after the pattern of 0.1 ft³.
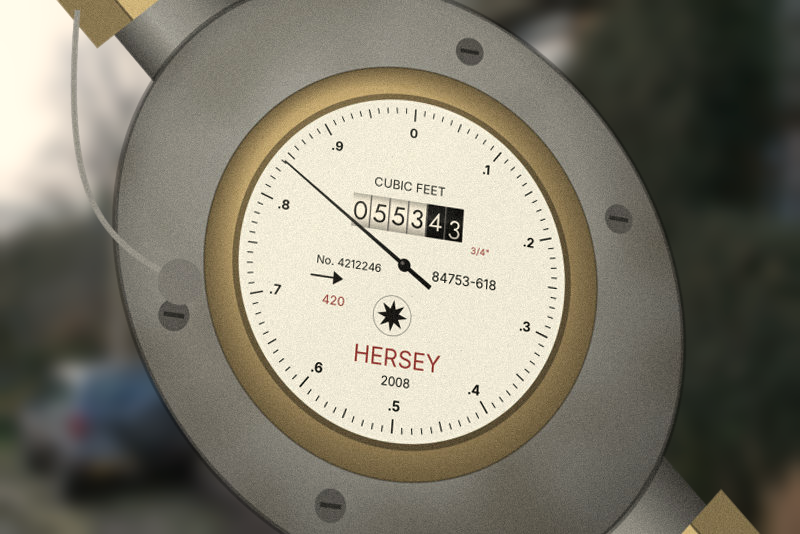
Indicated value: 55342.84 ft³
